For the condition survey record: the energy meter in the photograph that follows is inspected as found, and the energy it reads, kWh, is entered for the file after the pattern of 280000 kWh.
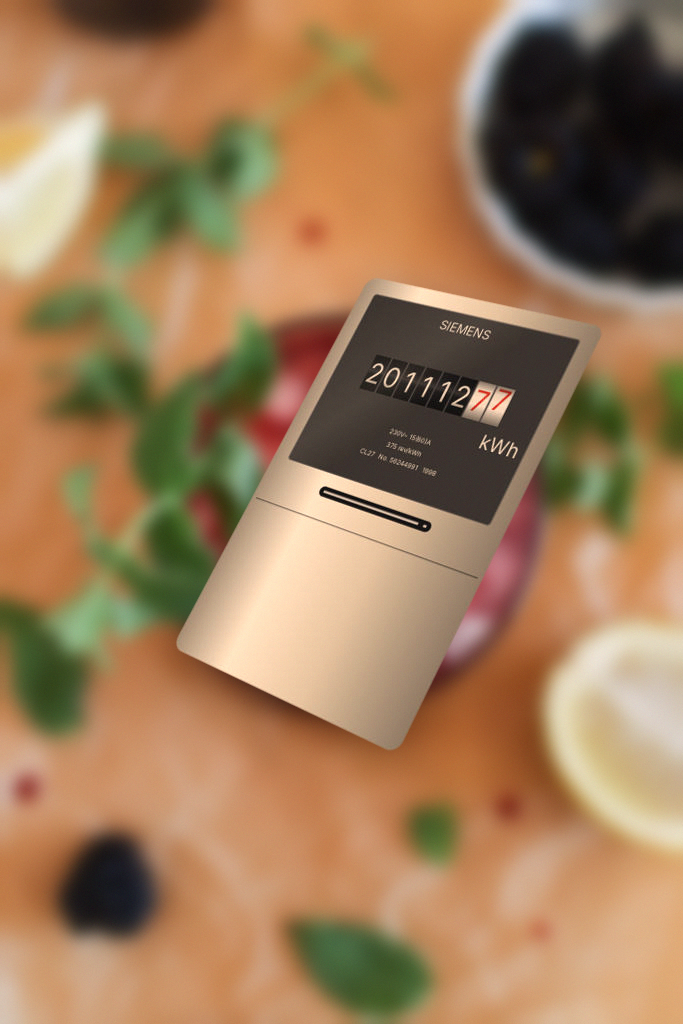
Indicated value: 201112.77 kWh
